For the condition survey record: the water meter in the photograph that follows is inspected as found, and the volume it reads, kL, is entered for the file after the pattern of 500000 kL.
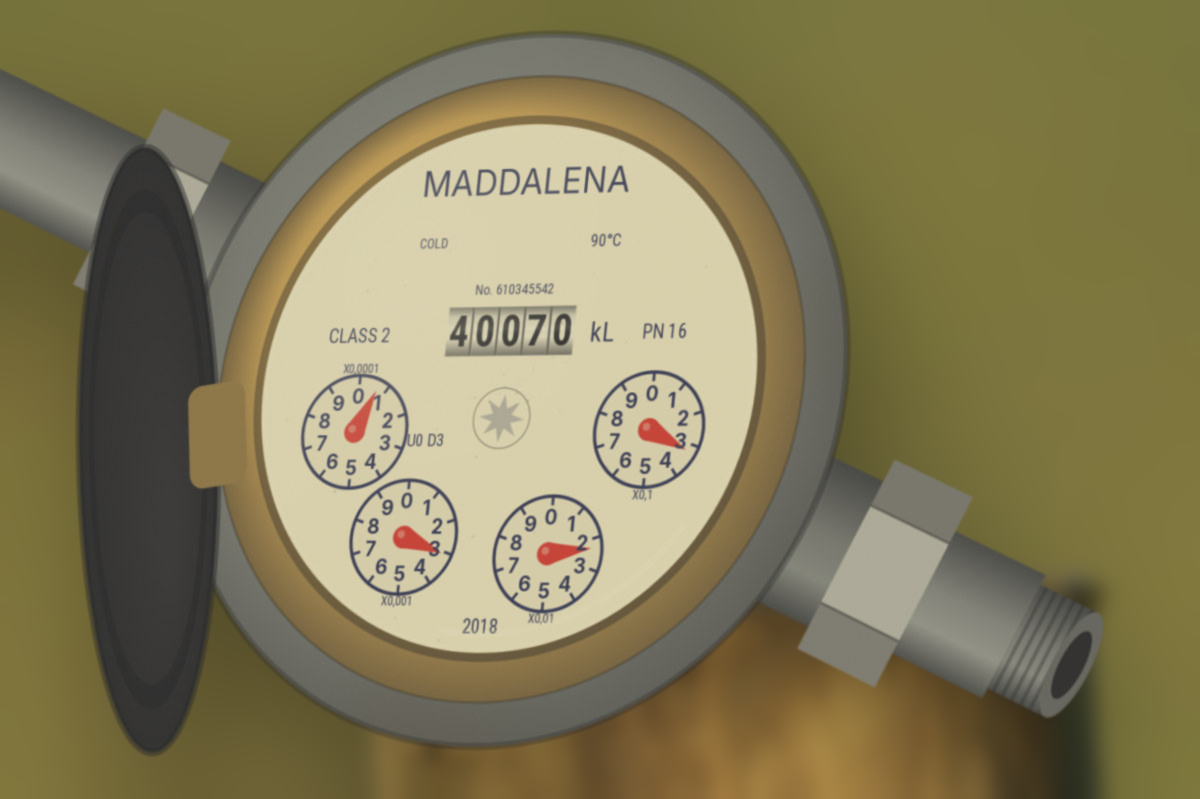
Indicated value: 40070.3230 kL
